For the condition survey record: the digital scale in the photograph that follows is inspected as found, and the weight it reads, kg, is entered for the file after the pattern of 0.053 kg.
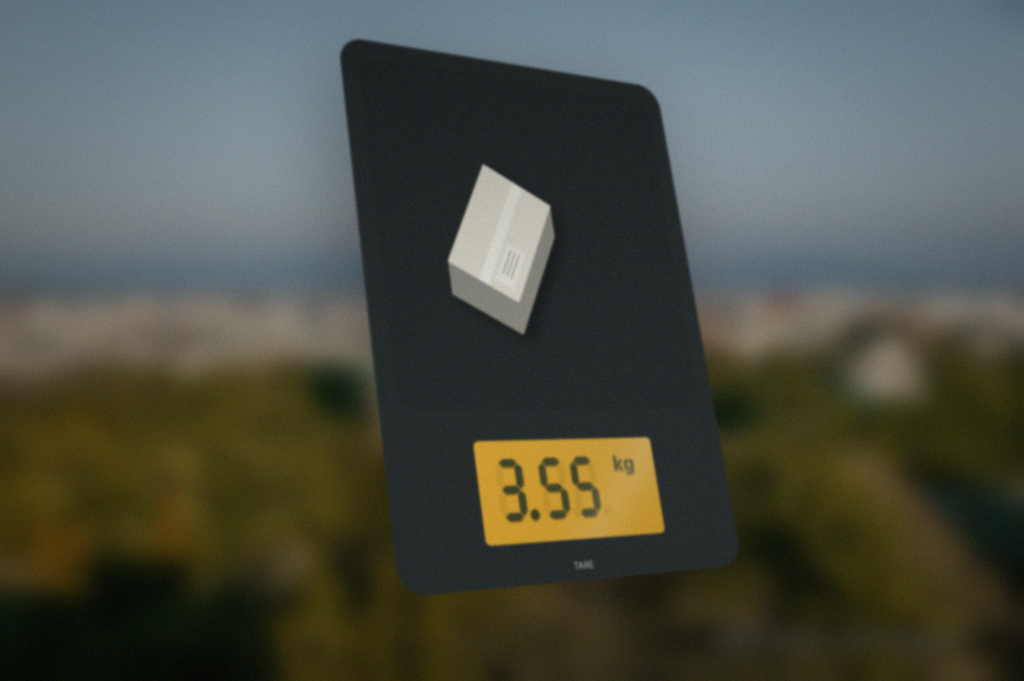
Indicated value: 3.55 kg
